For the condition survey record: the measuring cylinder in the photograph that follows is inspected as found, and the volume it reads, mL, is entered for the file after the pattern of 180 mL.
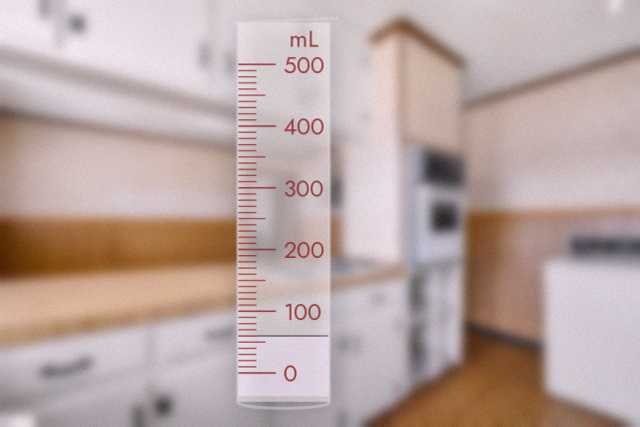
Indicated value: 60 mL
